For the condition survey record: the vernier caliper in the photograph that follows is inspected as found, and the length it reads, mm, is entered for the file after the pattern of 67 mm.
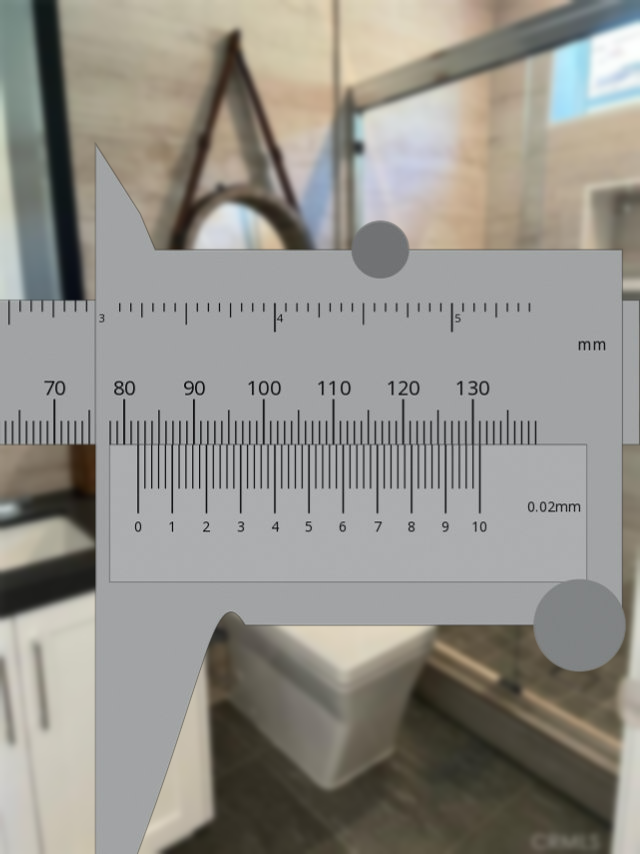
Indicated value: 82.0 mm
